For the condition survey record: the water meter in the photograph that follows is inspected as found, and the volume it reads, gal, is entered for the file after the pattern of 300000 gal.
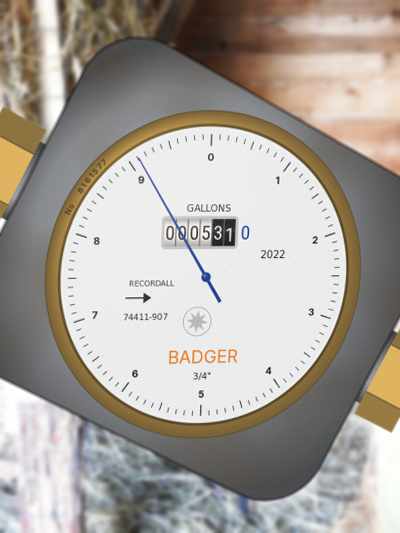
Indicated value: 5309.1 gal
